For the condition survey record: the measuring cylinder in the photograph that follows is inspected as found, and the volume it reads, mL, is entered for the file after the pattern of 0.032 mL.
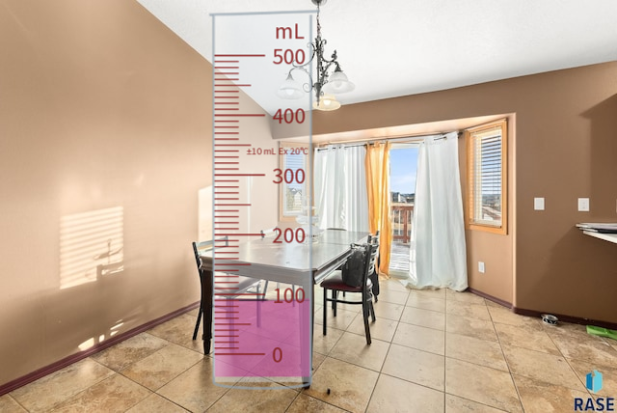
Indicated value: 90 mL
